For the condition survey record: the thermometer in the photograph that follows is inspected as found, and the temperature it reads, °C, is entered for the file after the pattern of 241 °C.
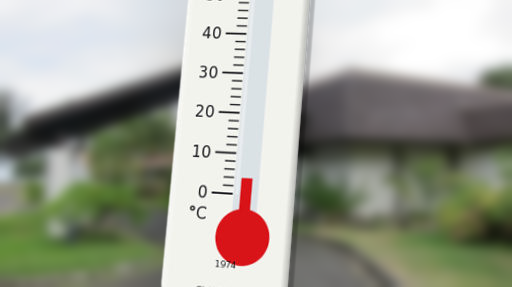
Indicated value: 4 °C
